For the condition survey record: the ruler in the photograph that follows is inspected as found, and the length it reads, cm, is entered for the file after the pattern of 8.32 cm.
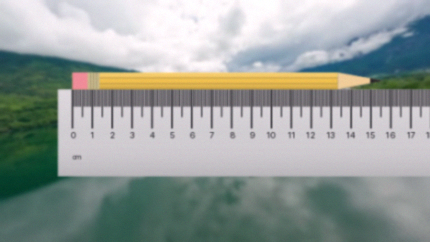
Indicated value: 15.5 cm
